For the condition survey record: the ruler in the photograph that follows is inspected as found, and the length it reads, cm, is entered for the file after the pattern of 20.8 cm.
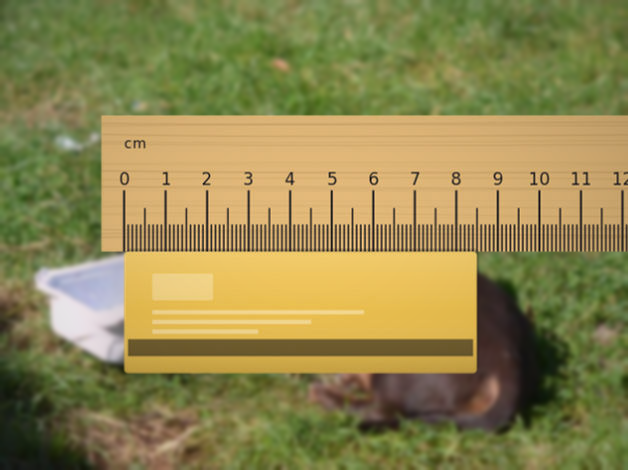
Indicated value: 8.5 cm
